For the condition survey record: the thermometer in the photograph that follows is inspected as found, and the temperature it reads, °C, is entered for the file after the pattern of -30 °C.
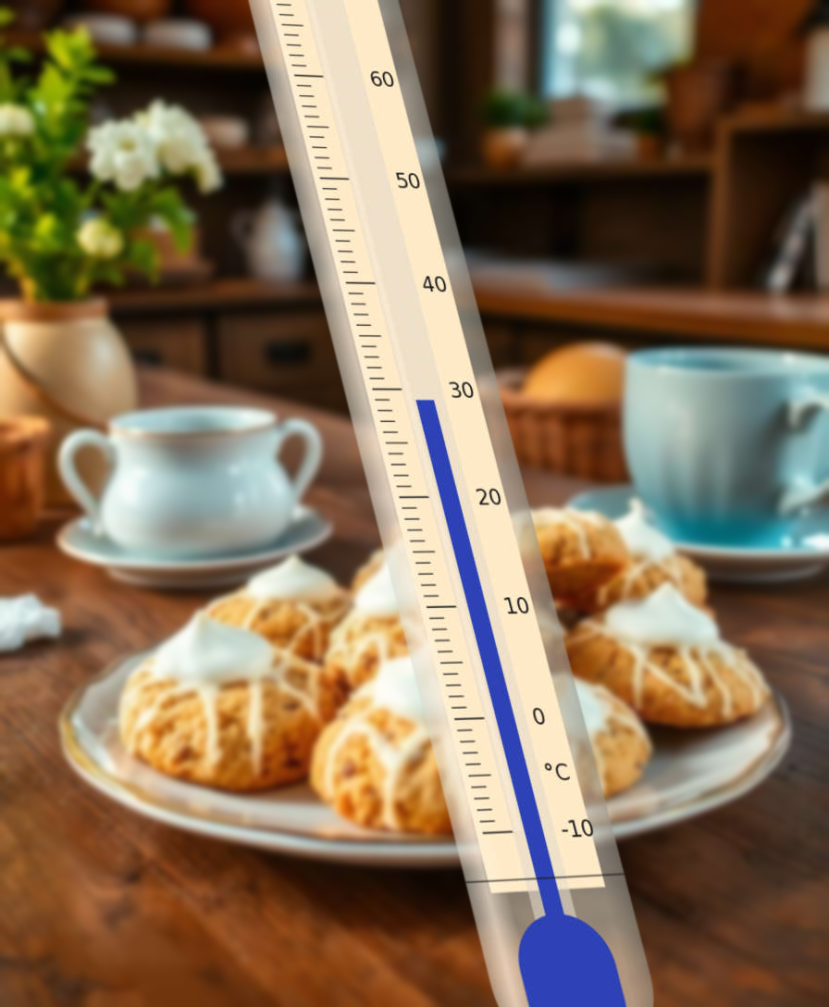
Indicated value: 29 °C
